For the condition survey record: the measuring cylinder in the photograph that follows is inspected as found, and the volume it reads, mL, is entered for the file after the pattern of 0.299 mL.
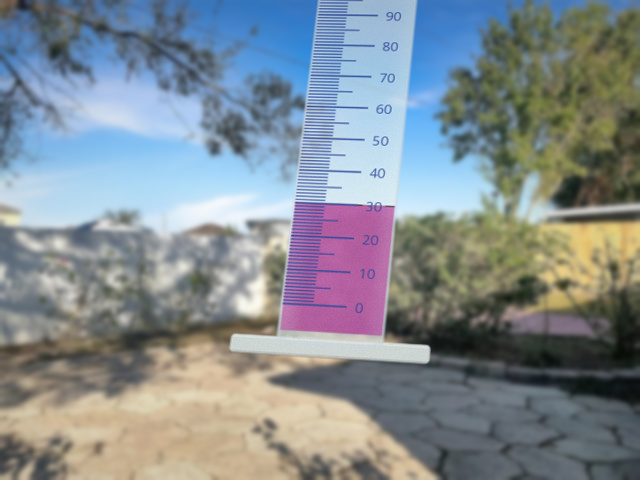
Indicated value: 30 mL
